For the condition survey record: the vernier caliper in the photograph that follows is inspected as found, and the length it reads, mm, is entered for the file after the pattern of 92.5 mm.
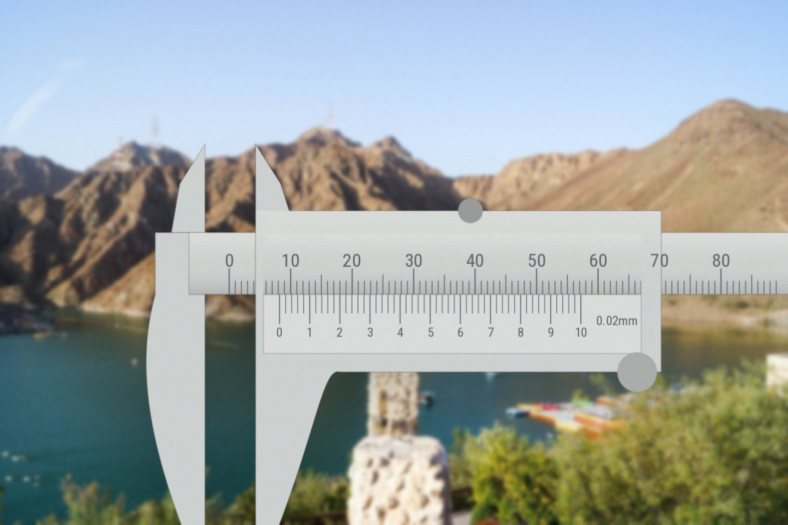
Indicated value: 8.2 mm
